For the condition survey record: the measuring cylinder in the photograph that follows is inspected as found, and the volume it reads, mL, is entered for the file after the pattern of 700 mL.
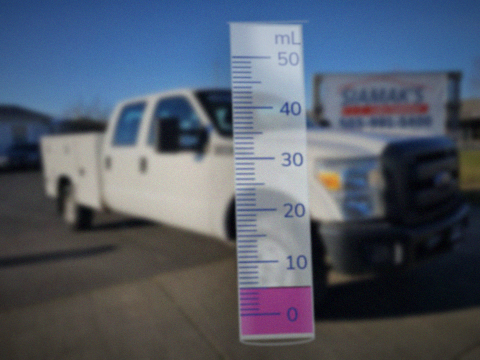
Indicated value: 5 mL
